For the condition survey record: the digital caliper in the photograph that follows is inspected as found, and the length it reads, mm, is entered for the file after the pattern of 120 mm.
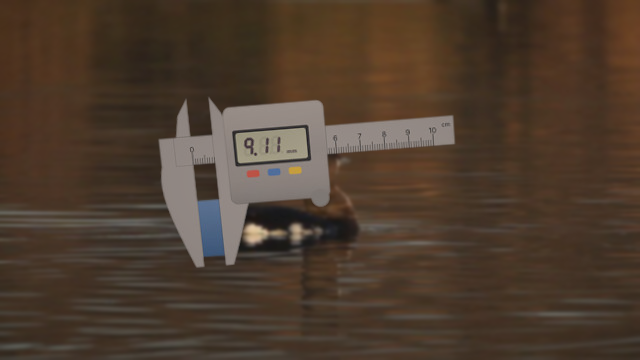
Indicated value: 9.11 mm
